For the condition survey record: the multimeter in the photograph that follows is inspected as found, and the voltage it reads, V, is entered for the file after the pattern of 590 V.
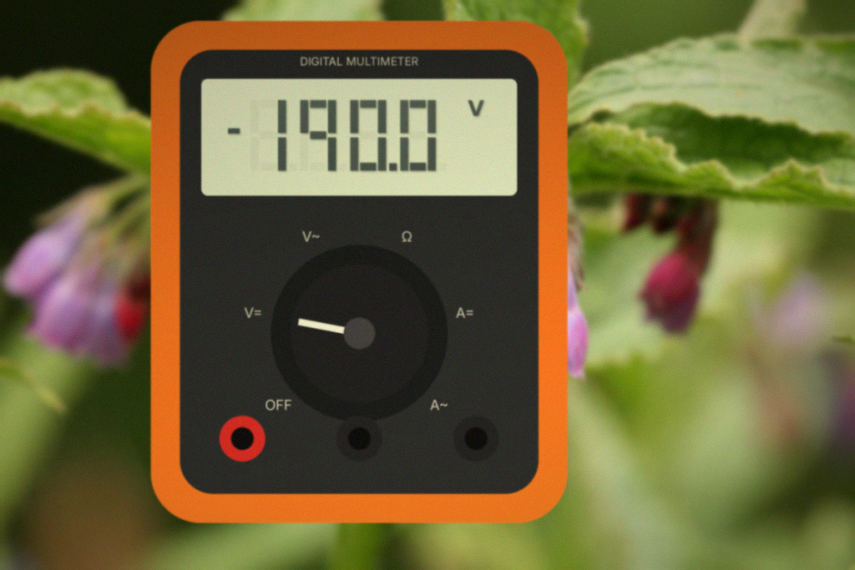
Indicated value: -190.0 V
